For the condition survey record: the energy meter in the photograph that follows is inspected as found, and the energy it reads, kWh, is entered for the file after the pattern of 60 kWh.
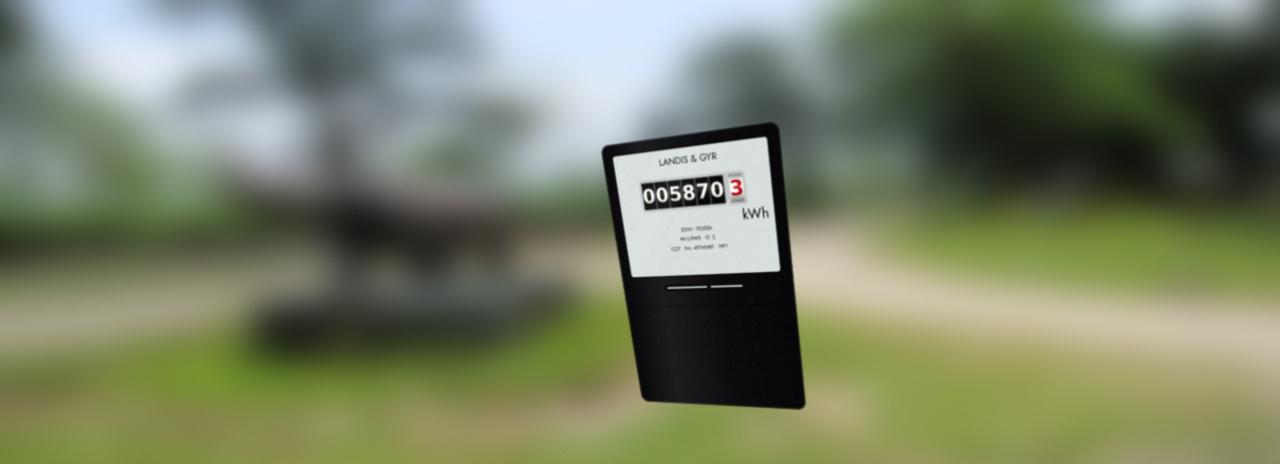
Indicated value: 5870.3 kWh
